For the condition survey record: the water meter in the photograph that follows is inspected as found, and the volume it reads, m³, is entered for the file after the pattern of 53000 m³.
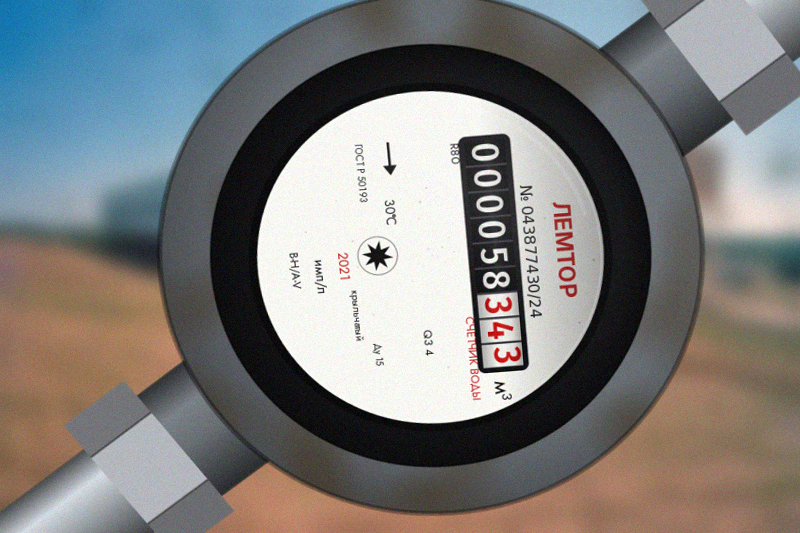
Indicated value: 58.343 m³
